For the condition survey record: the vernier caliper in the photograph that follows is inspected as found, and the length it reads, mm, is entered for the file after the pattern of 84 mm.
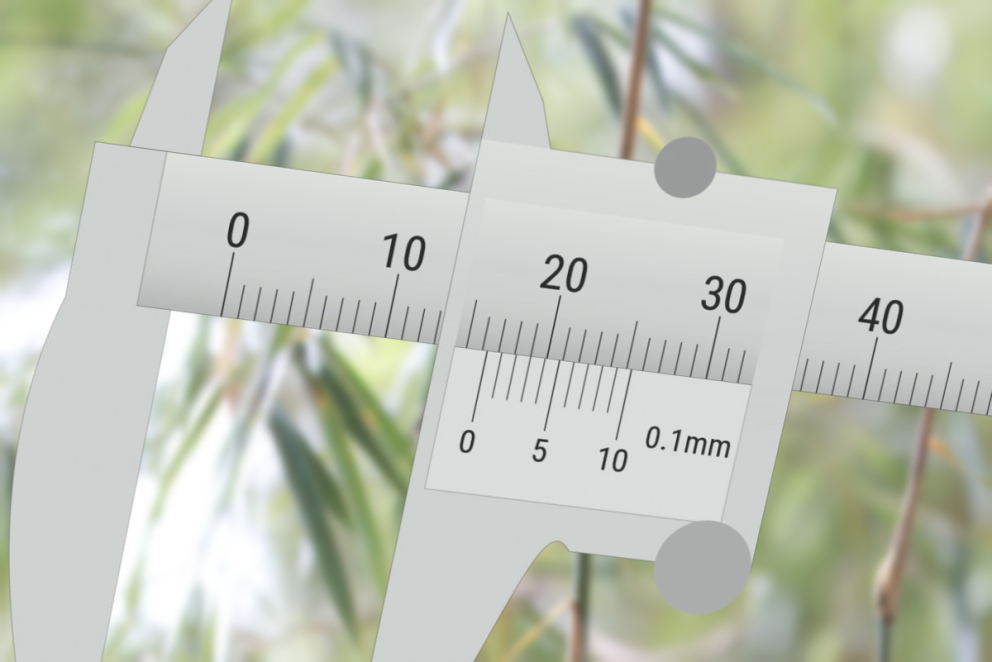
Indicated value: 16.3 mm
